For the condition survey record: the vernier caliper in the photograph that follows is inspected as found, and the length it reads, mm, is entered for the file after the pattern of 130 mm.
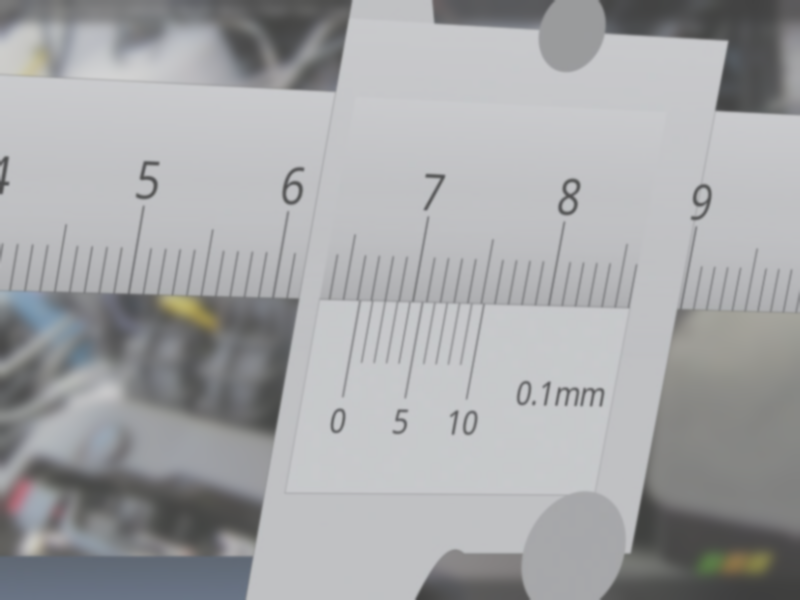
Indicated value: 66.2 mm
